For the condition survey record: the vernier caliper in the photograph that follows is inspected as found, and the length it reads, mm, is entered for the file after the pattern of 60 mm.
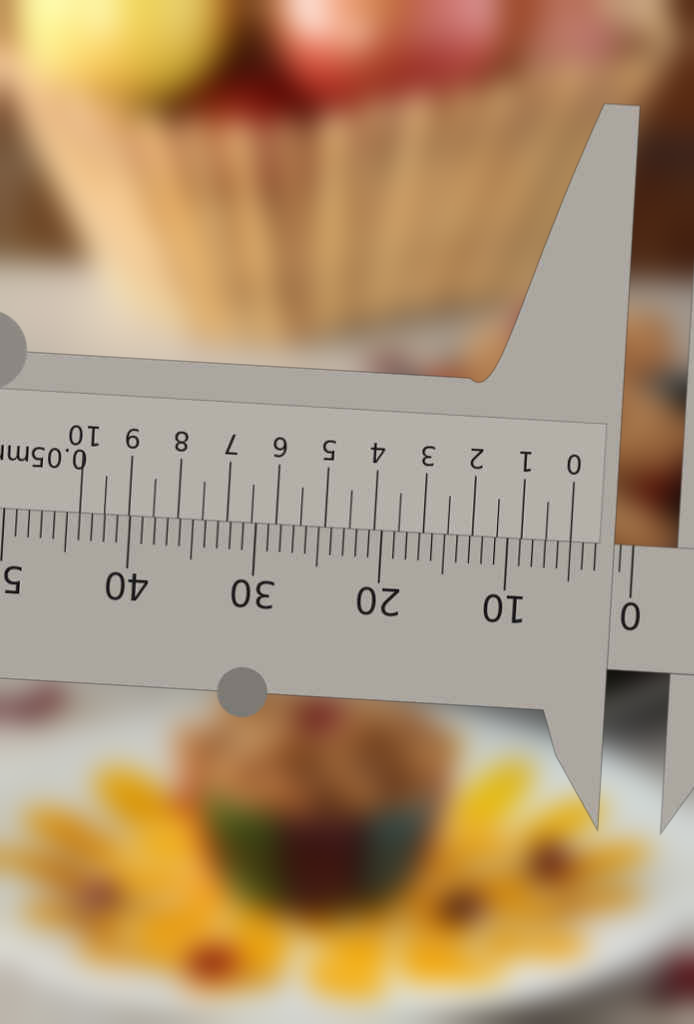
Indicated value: 5.0 mm
